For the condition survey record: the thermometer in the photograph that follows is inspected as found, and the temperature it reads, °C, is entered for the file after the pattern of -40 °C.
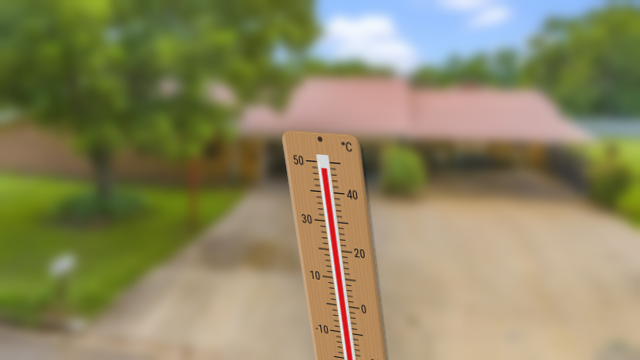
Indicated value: 48 °C
